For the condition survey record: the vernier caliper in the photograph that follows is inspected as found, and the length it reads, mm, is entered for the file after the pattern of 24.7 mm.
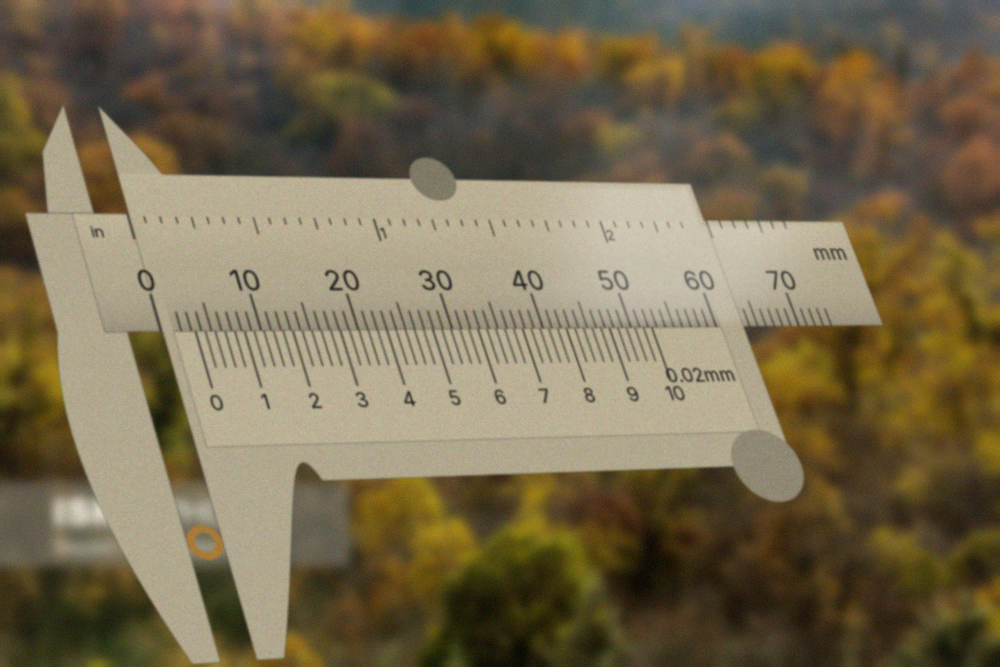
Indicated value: 3.4 mm
